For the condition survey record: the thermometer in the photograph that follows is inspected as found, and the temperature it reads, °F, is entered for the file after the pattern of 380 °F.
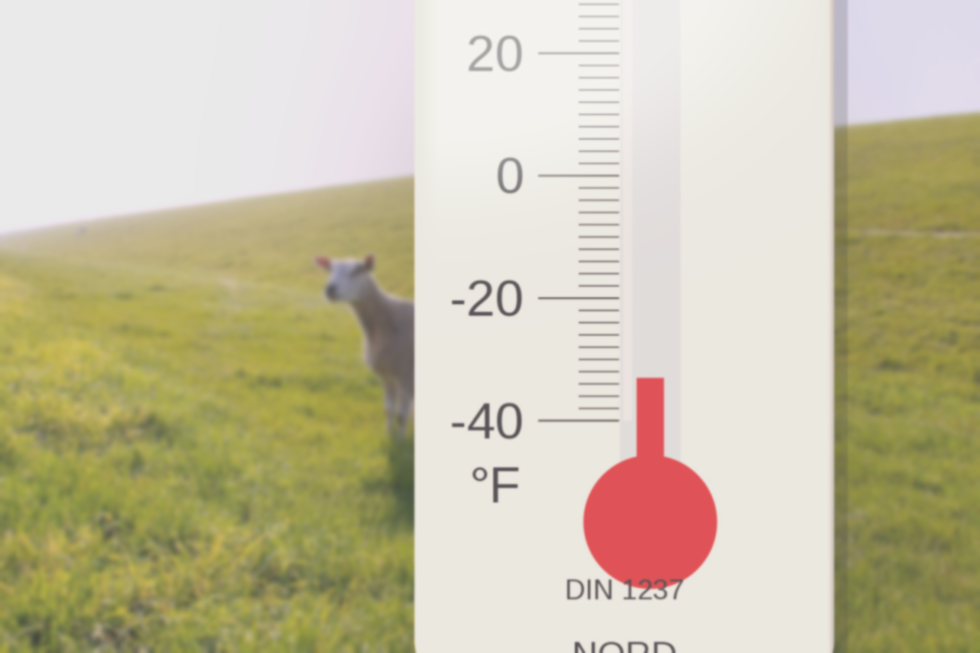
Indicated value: -33 °F
